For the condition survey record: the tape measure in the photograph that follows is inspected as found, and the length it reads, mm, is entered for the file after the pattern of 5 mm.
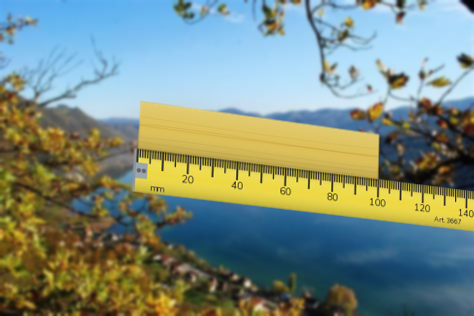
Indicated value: 100 mm
